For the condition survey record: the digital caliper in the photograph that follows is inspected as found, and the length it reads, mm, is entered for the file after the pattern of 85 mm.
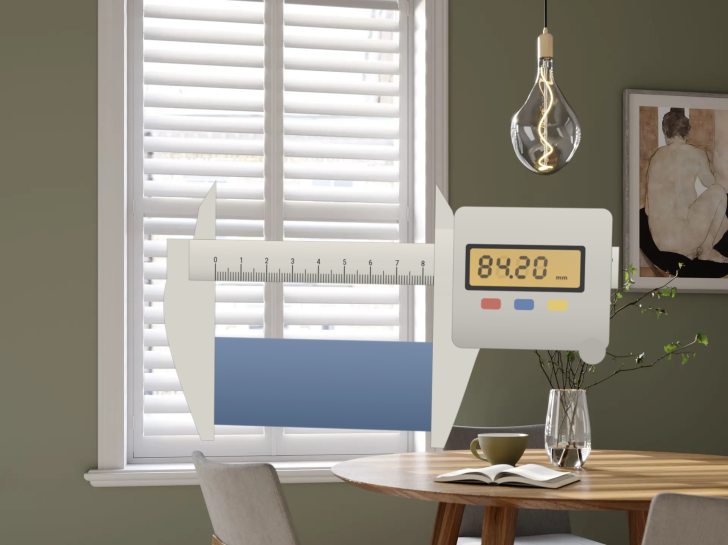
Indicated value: 84.20 mm
